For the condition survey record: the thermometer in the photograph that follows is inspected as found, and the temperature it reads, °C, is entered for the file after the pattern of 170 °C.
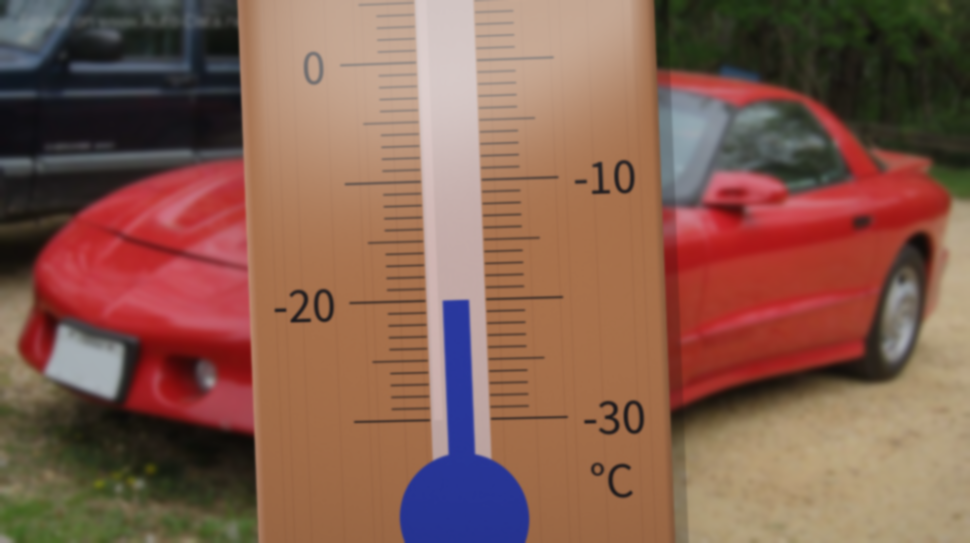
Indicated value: -20 °C
